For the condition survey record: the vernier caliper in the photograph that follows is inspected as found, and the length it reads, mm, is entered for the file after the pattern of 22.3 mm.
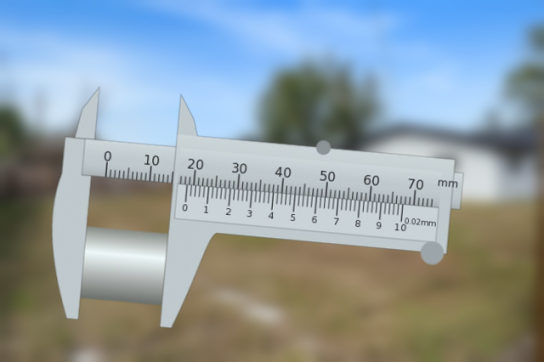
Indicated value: 18.5 mm
